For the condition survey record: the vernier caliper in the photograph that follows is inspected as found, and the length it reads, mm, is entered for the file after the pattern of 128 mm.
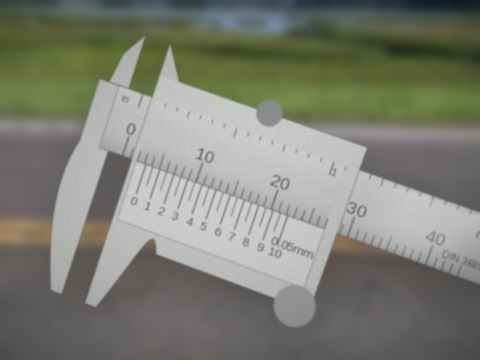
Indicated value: 3.2 mm
